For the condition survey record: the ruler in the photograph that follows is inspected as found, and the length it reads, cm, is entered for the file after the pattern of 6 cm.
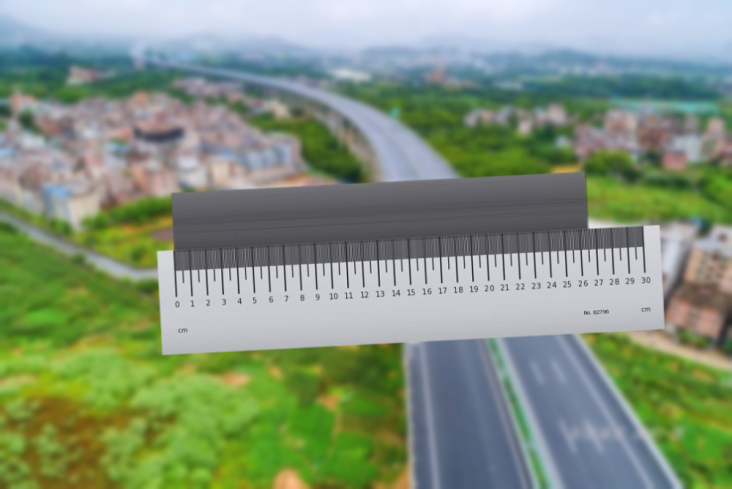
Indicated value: 26.5 cm
